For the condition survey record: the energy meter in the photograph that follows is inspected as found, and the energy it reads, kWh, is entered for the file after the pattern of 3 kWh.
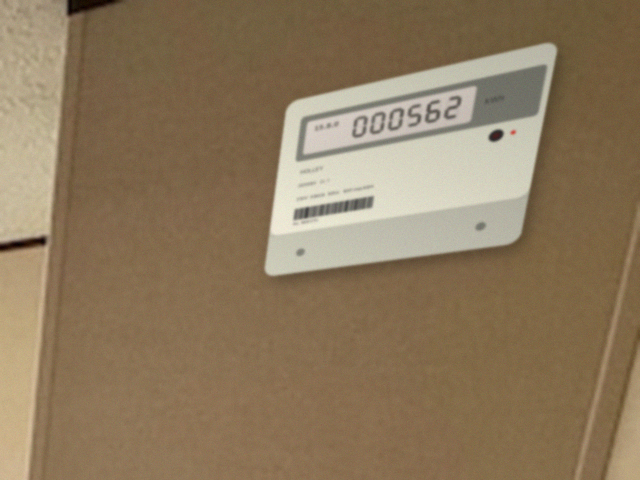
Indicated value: 562 kWh
